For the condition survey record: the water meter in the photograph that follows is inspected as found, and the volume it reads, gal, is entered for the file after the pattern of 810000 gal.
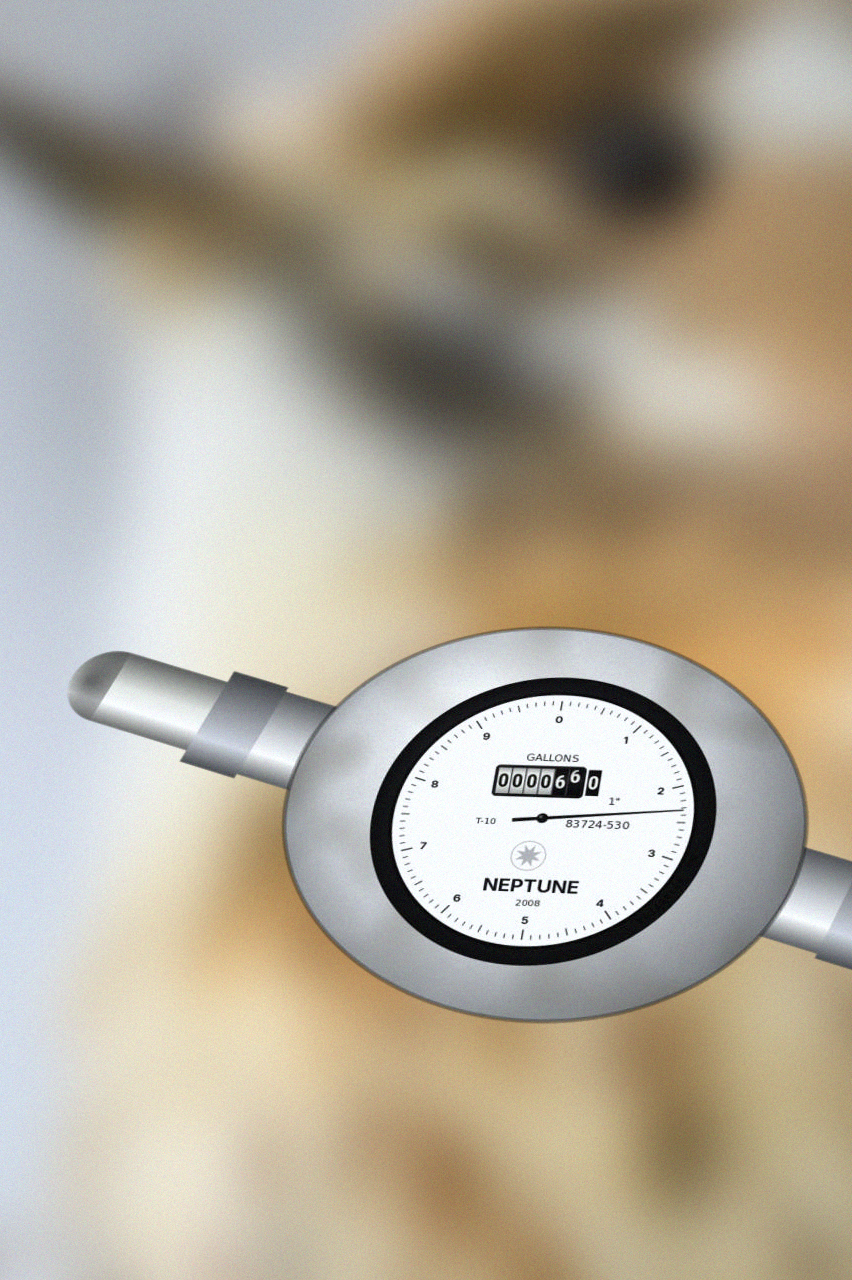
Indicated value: 662.3 gal
